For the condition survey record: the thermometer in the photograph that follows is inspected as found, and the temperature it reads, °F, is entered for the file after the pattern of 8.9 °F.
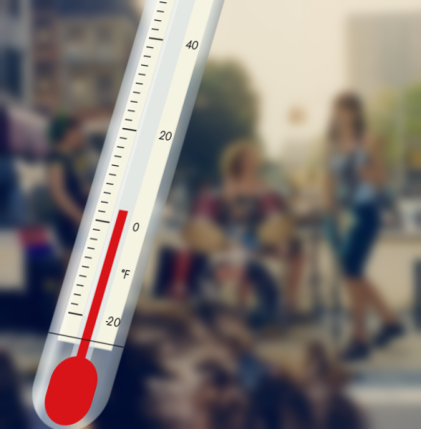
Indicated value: 3 °F
